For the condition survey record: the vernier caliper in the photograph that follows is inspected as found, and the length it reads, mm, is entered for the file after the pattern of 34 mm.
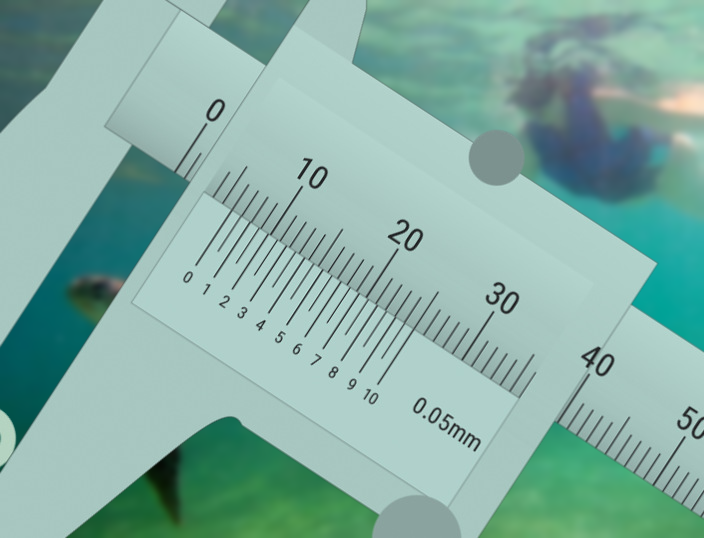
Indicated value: 6.0 mm
